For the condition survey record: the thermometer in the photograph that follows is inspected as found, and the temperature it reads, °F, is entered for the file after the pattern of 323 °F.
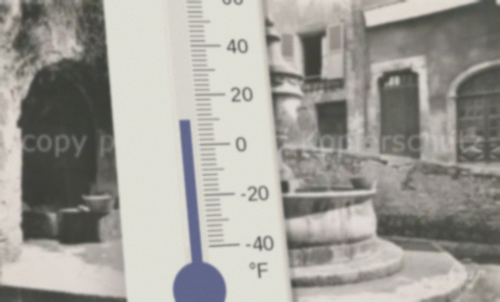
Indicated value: 10 °F
